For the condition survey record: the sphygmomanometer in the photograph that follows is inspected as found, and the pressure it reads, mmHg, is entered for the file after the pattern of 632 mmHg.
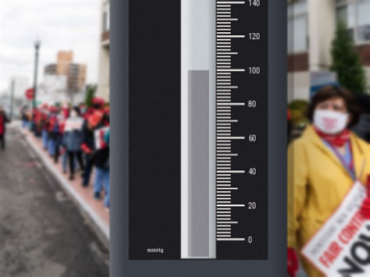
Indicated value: 100 mmHg
